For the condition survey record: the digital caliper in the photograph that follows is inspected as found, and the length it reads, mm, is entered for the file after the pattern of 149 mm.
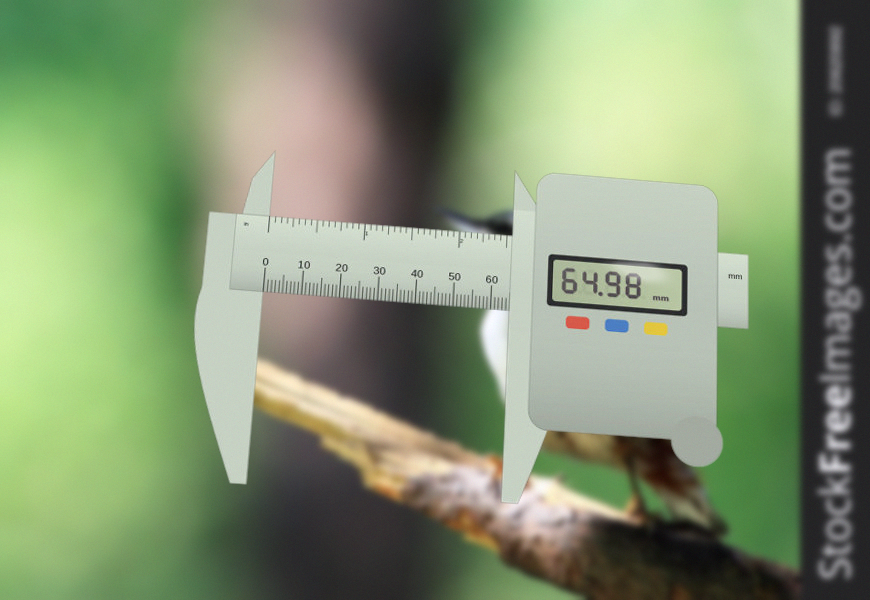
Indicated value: 64.98 mm
